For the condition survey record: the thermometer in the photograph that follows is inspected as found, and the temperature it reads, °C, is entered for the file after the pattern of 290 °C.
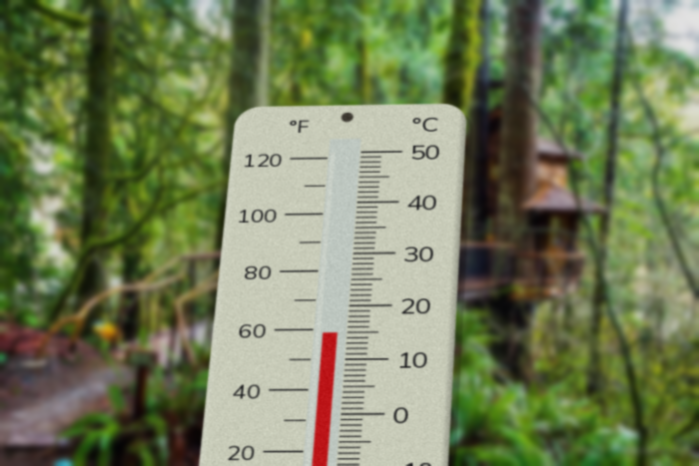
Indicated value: 15 °C
